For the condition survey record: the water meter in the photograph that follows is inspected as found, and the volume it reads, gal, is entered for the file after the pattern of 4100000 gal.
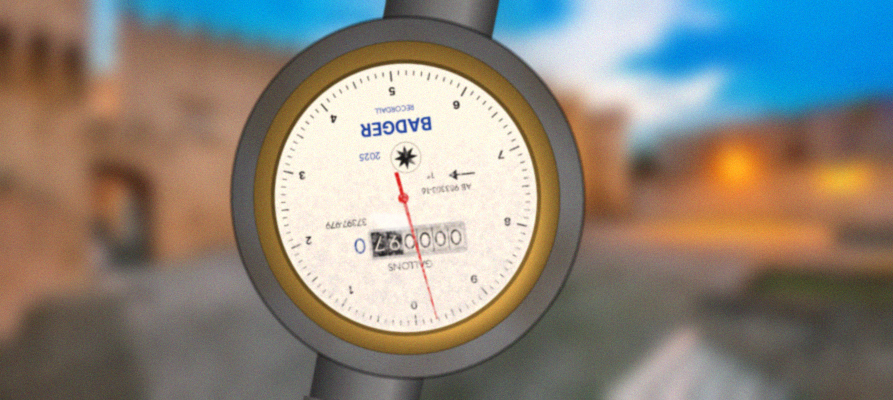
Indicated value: 969.7 gal
